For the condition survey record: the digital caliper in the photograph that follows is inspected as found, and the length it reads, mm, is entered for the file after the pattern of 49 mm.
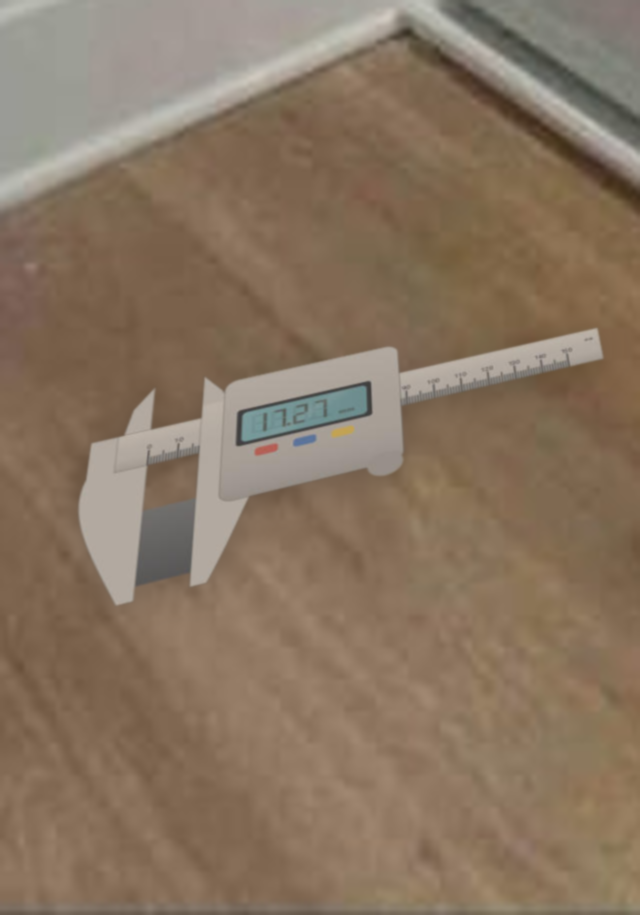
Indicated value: 17.27 mm
